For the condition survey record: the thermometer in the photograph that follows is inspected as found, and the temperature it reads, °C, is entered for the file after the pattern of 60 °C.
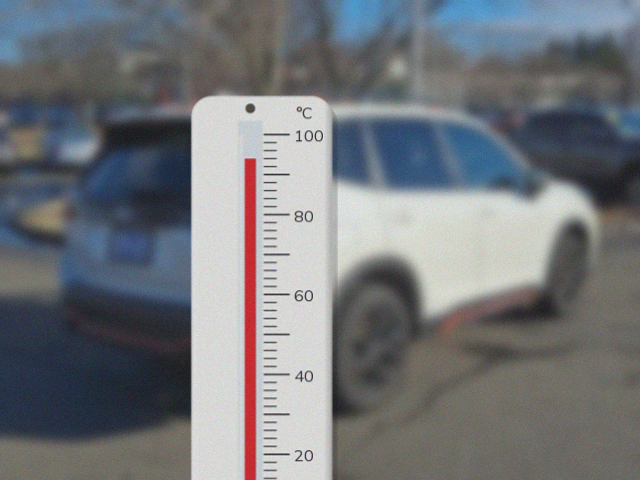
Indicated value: 94 °C
